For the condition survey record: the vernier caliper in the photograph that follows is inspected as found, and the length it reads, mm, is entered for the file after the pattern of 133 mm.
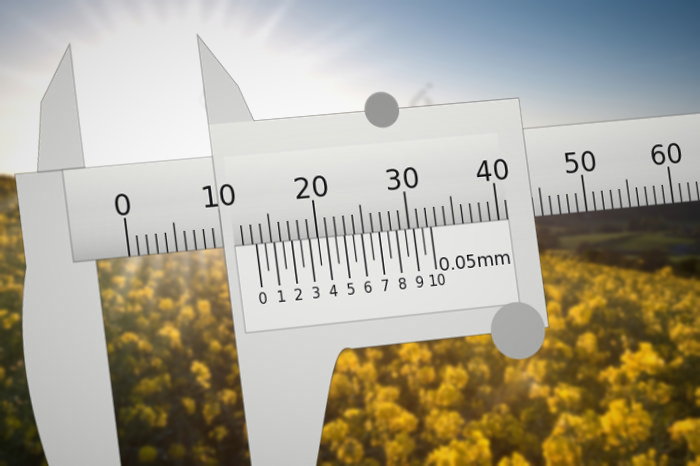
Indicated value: 13.4 mm
